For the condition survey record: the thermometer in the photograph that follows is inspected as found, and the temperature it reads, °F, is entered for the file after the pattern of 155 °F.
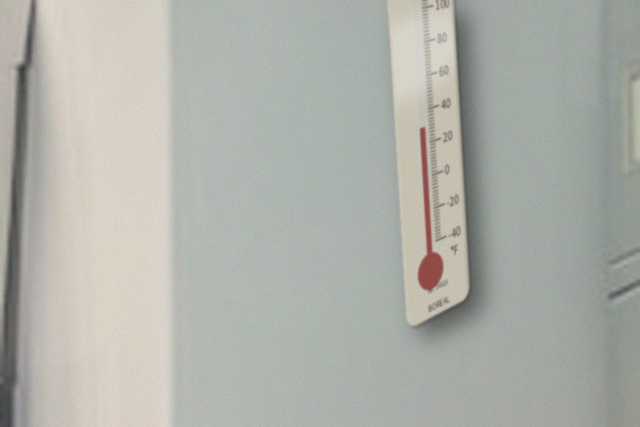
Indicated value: 30 °F
